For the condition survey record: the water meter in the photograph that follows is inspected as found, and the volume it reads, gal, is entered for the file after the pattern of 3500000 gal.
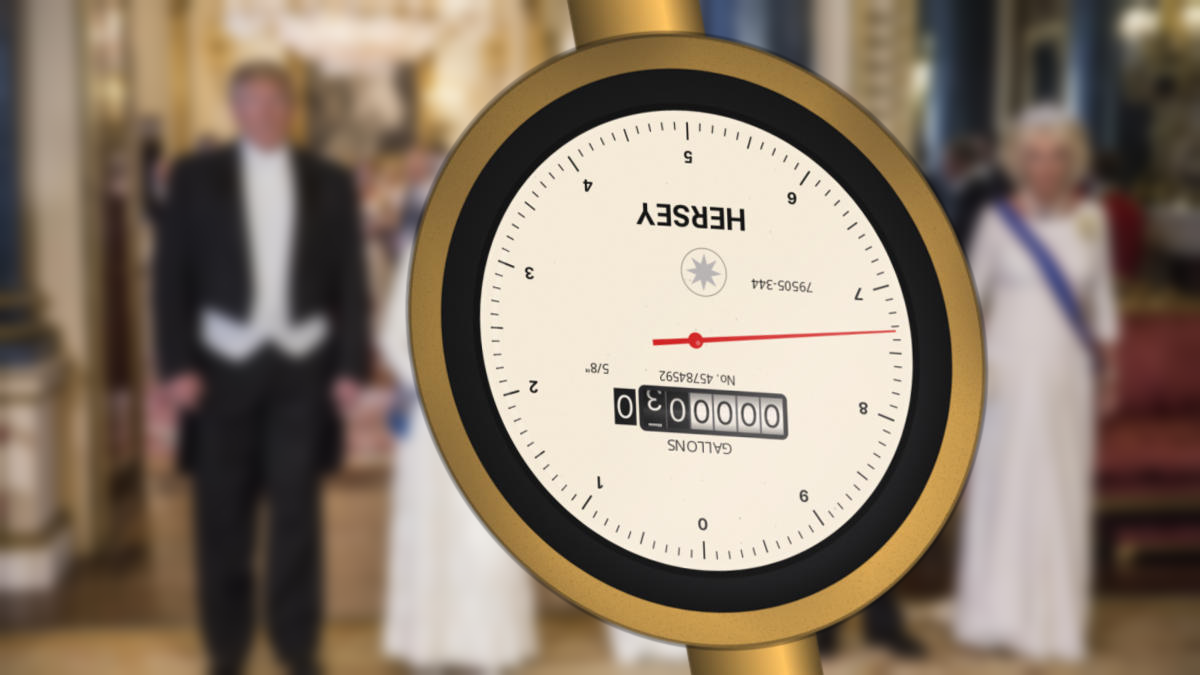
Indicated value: 27.3 gal
